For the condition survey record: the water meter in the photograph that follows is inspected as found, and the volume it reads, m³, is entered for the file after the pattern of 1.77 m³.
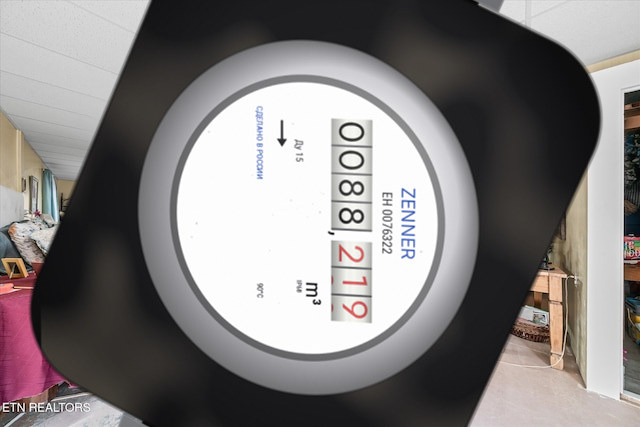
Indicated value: 88.219 m³
